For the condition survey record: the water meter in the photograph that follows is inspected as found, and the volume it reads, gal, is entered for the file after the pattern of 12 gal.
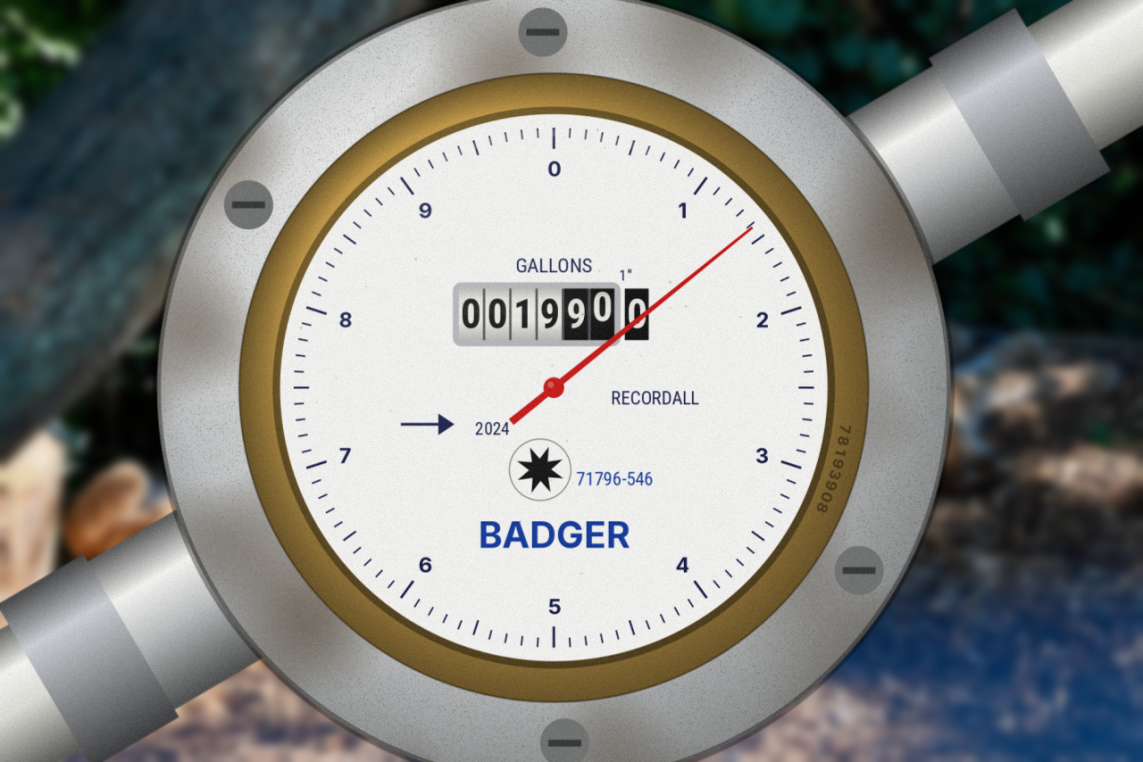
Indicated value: 19901.4 gal
